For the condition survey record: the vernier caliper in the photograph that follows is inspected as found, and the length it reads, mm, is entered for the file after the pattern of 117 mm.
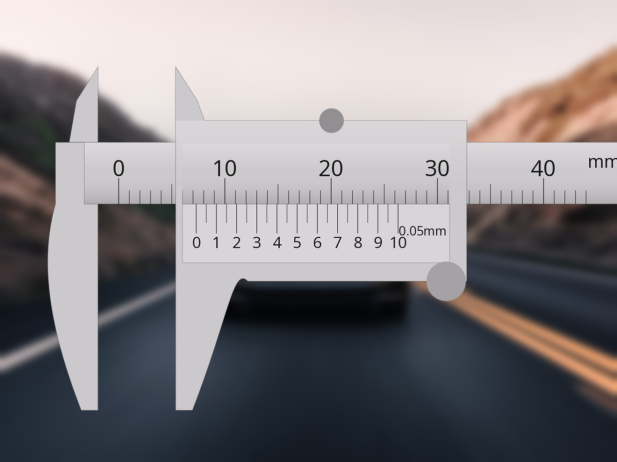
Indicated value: 7.3 mm
